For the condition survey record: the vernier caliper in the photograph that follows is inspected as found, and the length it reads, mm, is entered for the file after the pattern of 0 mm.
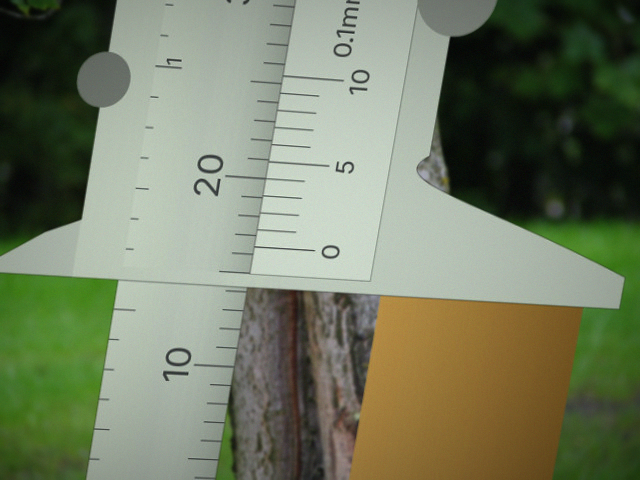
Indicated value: 16.4 mm
